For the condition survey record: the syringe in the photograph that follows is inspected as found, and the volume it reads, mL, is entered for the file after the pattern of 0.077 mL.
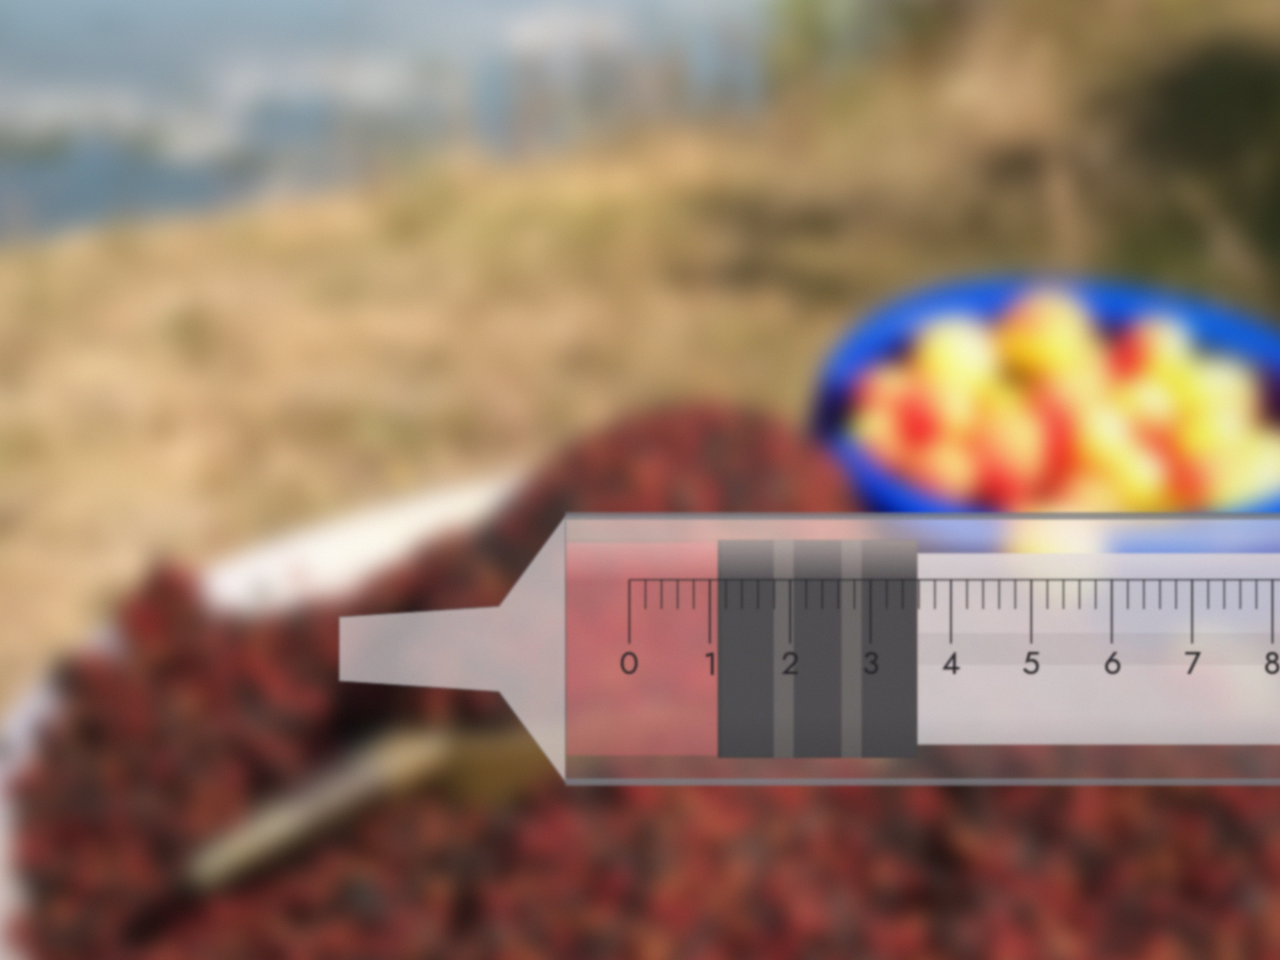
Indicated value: 1.1 mL
